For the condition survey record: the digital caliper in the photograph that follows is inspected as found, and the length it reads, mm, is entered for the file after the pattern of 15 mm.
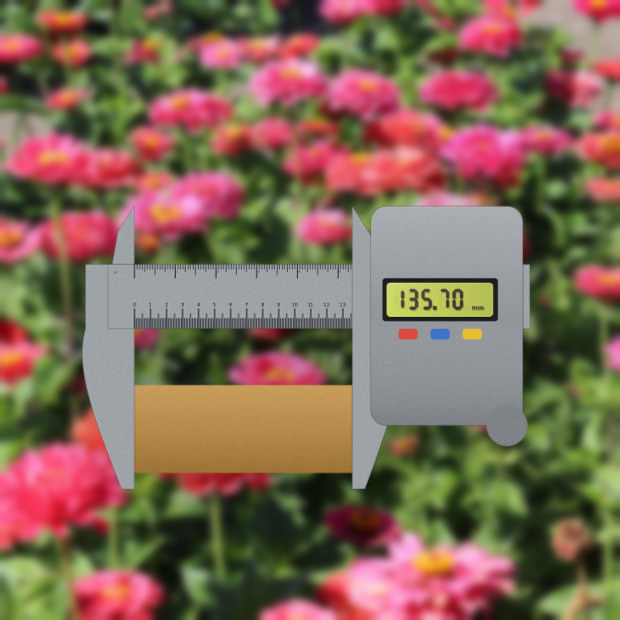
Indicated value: 135.70 mm
